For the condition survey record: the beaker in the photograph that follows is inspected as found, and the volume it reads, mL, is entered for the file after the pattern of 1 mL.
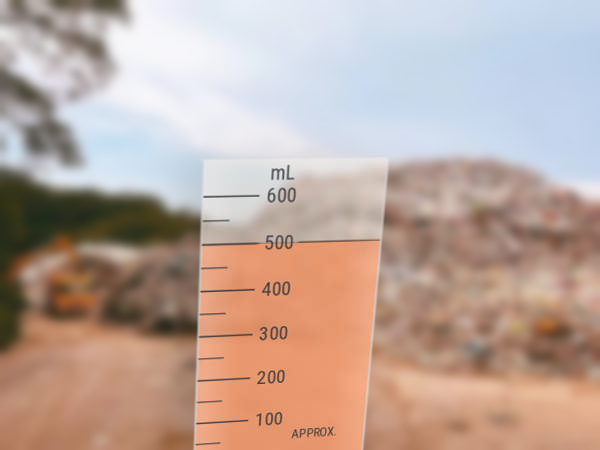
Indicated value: 500 mL
